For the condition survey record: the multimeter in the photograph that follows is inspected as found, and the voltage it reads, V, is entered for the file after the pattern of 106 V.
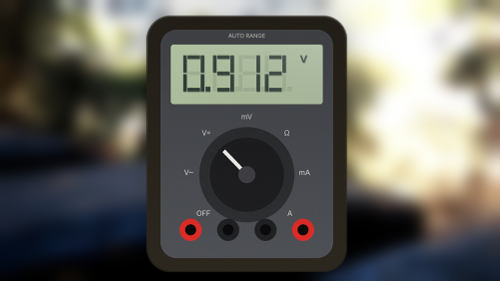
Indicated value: 0.912 V
